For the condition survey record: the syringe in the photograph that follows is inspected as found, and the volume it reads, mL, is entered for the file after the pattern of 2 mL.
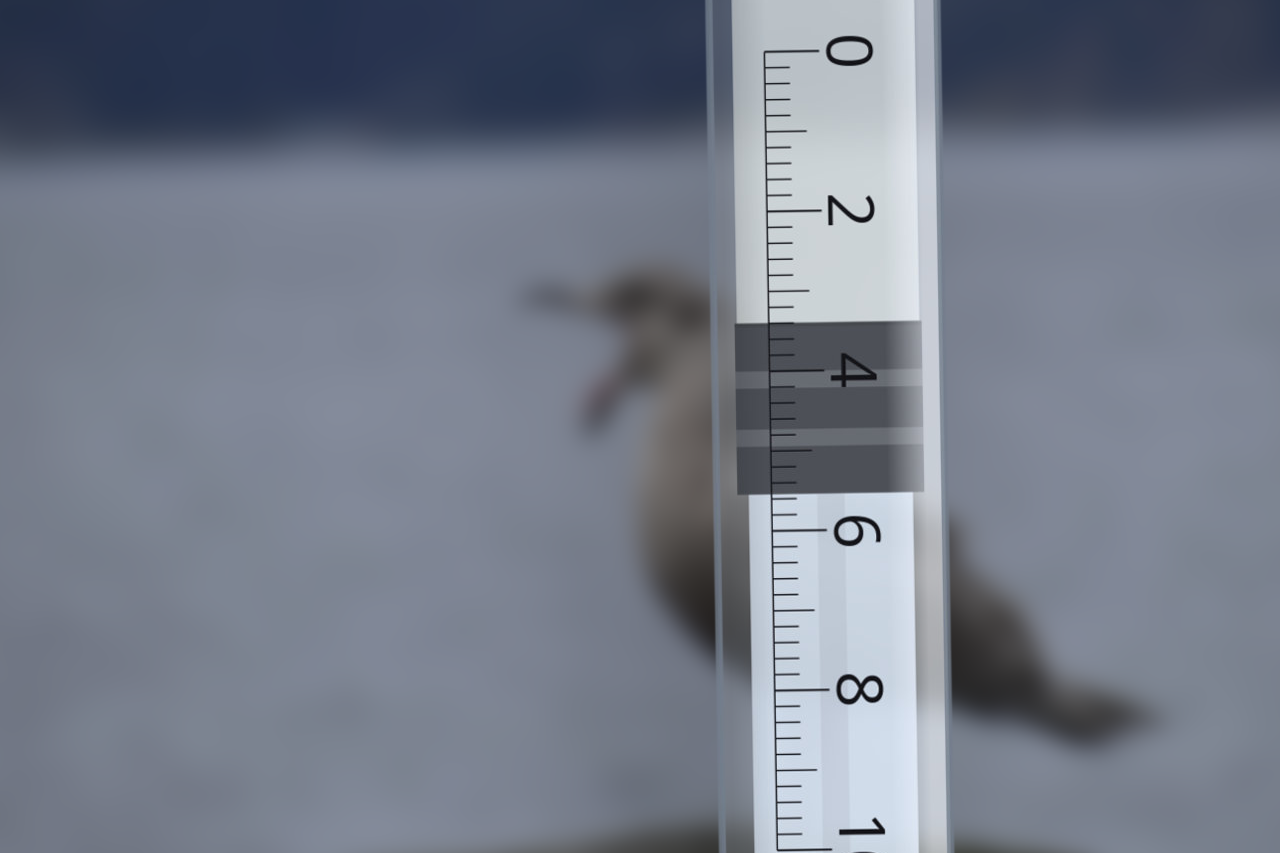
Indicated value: 3.4 mL
